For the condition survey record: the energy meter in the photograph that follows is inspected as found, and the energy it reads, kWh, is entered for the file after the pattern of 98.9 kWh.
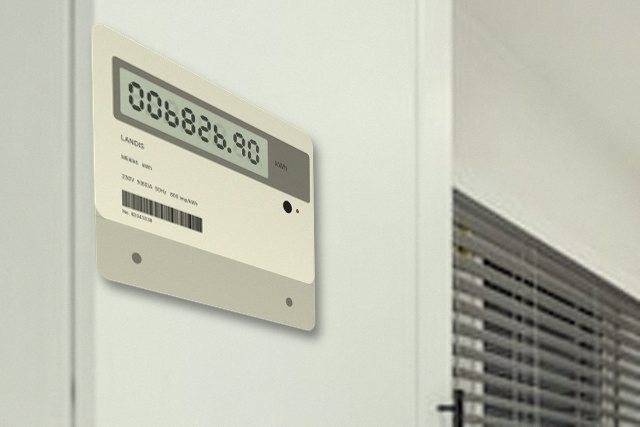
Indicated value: 6826.90 kWh
